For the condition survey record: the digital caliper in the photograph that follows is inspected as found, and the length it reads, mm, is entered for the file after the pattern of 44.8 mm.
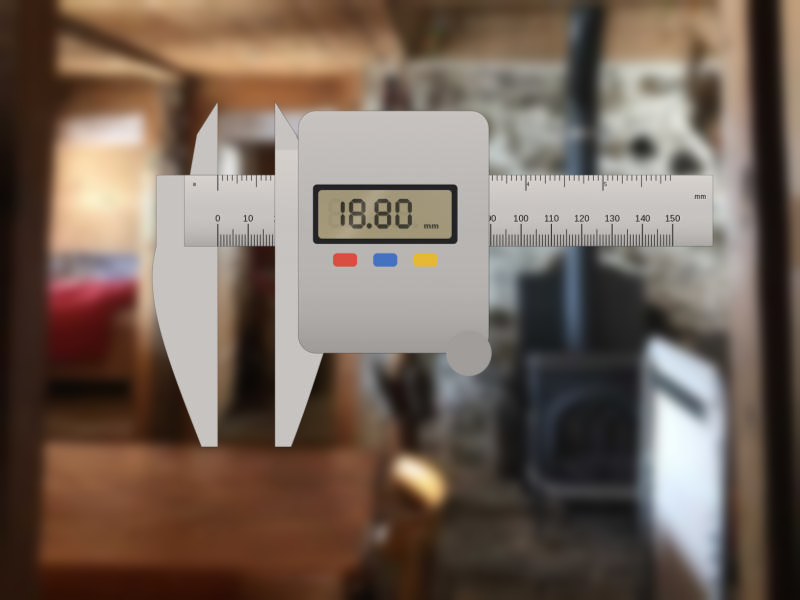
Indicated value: 18.80 mm
